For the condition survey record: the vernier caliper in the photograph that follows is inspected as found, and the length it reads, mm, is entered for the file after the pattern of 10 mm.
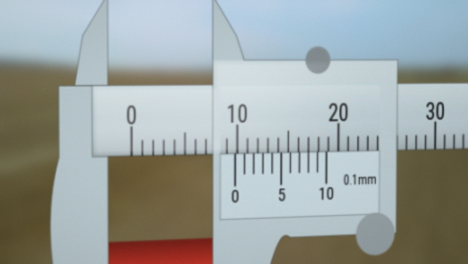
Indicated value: 9.8 mm
